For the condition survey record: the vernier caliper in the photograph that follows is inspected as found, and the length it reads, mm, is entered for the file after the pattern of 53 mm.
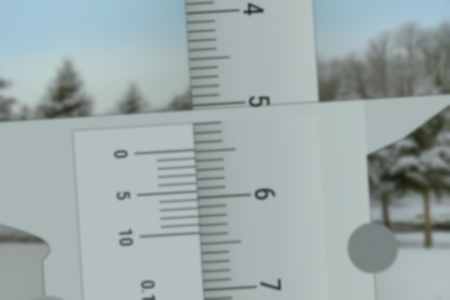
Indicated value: 54.8 mm
